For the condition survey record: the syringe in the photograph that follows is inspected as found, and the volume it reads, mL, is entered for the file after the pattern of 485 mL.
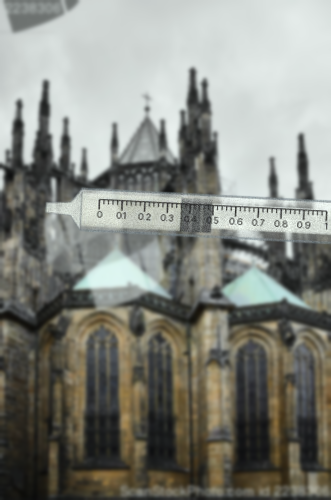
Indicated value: 0.36 mL
